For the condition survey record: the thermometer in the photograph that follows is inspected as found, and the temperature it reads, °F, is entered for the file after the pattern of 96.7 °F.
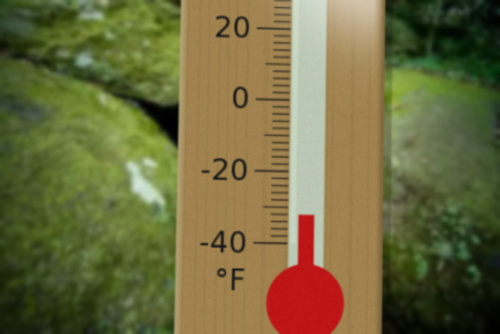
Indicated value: -32 °F
